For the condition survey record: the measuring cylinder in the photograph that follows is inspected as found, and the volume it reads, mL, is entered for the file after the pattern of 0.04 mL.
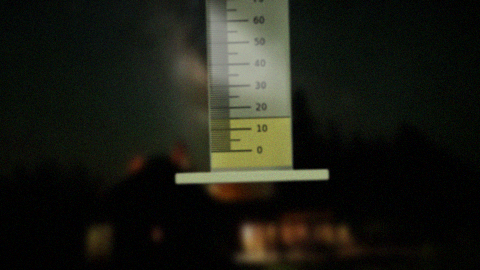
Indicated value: 15 mL
